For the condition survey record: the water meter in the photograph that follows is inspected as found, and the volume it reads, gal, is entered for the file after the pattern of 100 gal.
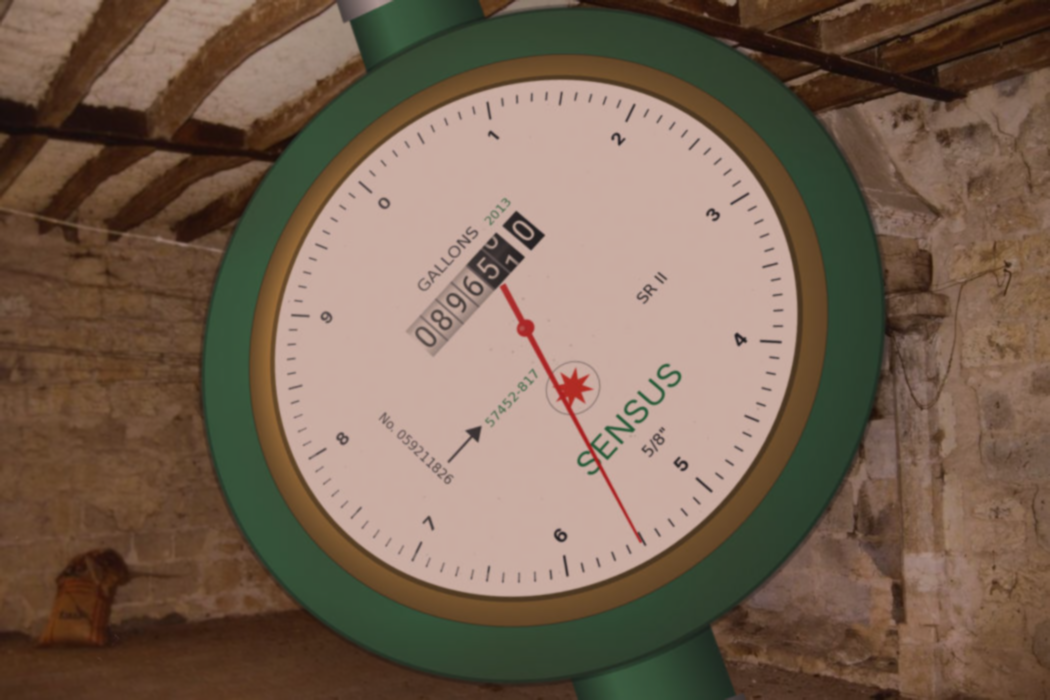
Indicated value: 896505.5 gal
